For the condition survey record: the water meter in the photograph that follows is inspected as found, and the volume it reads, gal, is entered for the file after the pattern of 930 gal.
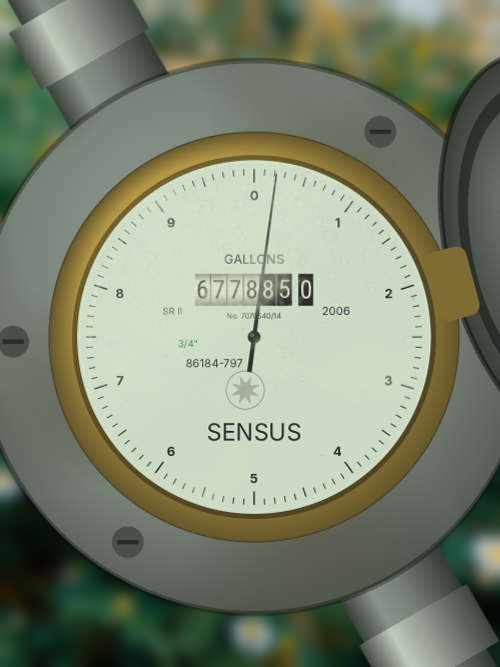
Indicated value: 6778850.2 gal
